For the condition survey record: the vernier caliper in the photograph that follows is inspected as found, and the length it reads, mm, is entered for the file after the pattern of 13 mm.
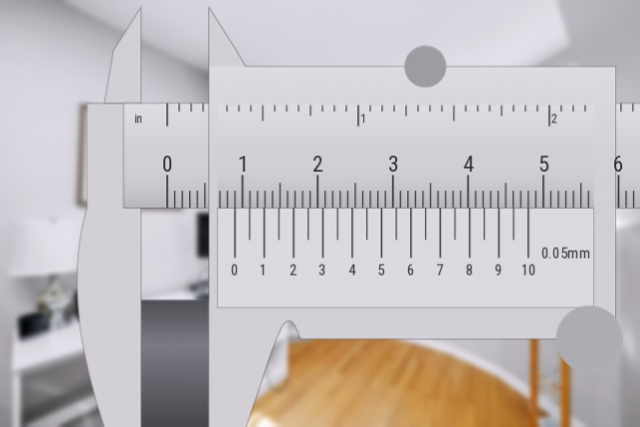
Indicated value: 9.0 mm
